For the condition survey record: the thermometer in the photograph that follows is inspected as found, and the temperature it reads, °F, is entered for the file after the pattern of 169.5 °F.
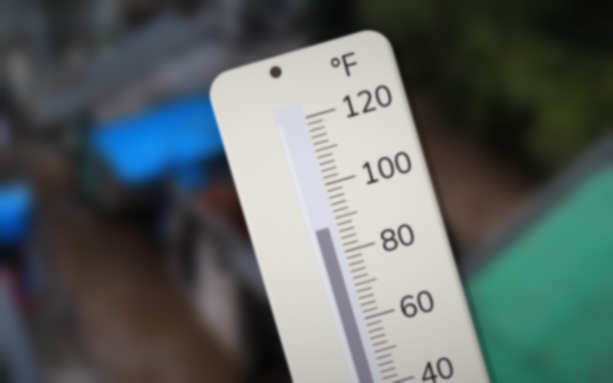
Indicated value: 88 °F
